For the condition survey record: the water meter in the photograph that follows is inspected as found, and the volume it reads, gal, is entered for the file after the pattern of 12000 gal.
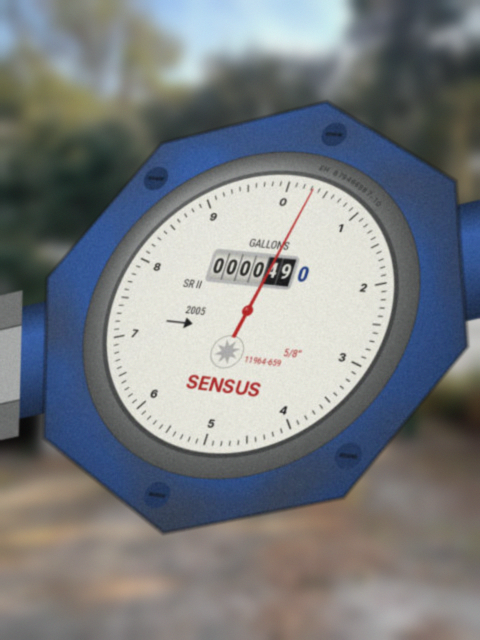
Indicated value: 490.3 gal
